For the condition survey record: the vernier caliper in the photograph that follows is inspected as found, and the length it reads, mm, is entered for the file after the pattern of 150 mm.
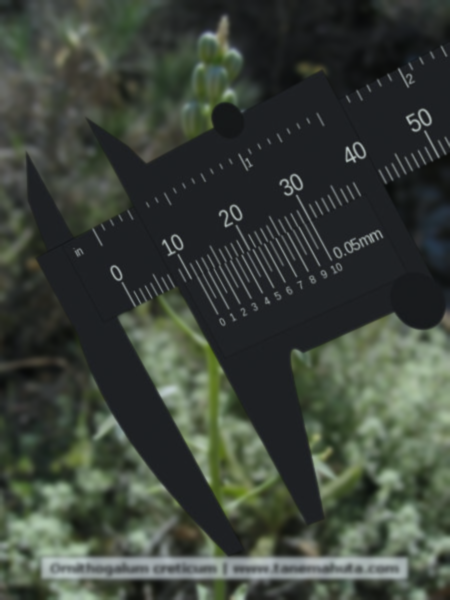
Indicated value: 11.0 mm
